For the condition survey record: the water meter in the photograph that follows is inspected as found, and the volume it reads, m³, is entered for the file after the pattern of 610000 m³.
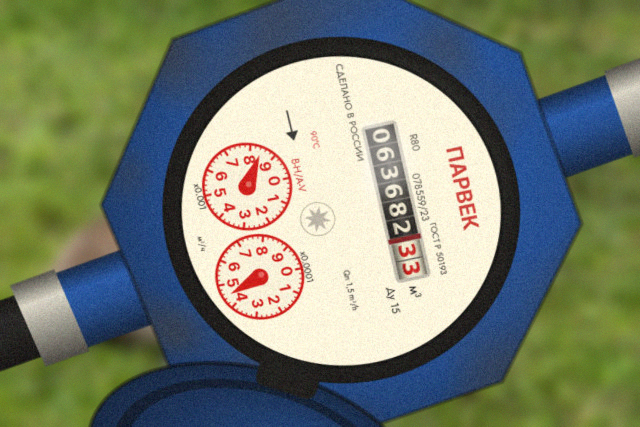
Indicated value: 63682.3384 m³
